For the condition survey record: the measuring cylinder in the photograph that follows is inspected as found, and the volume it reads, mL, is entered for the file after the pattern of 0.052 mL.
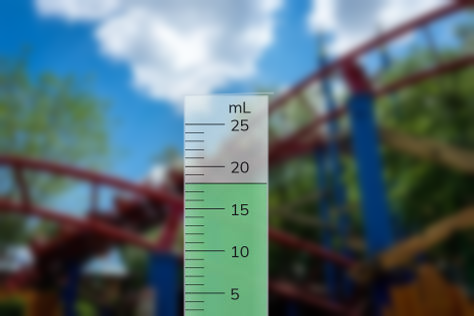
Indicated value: 18 mL
